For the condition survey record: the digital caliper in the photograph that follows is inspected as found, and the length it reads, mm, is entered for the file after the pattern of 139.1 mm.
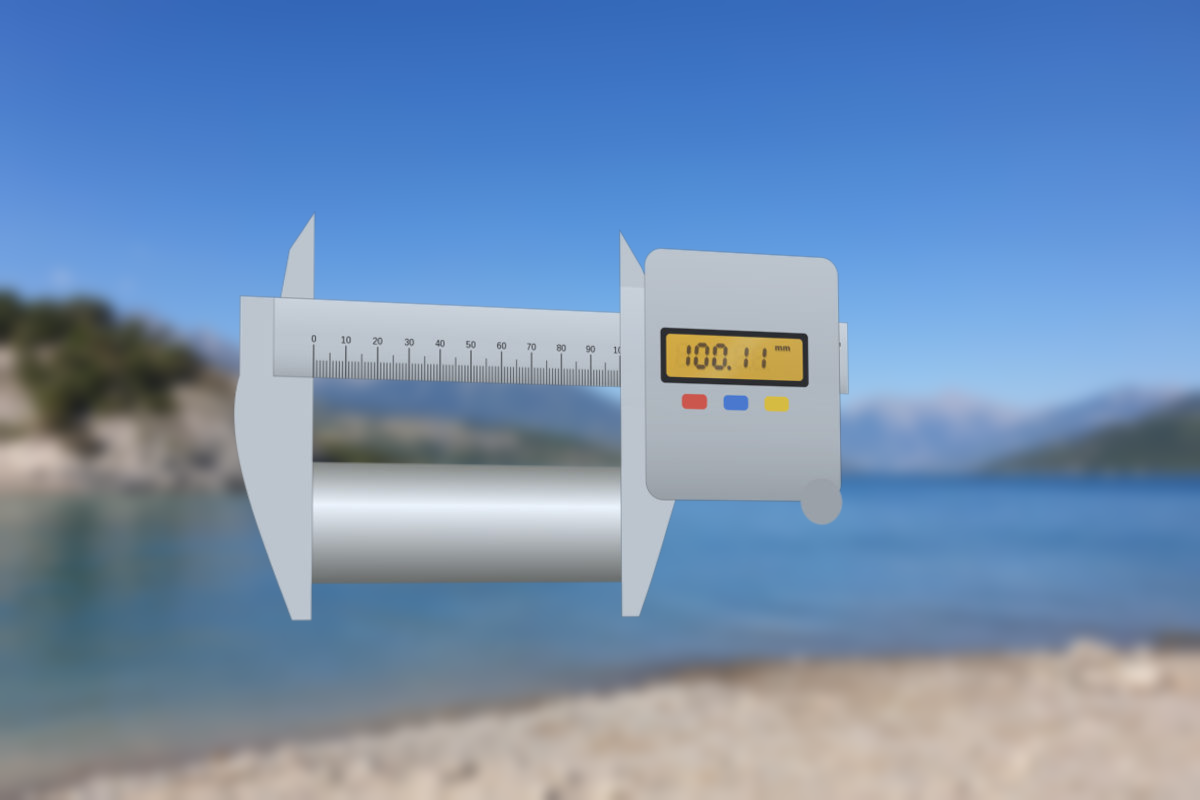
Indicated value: 100.11 mm
